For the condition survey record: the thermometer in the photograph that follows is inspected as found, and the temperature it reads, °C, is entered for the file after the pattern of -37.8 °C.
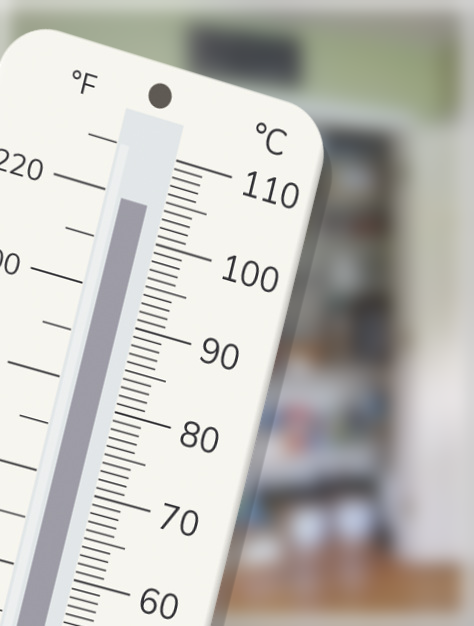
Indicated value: 104 °C
